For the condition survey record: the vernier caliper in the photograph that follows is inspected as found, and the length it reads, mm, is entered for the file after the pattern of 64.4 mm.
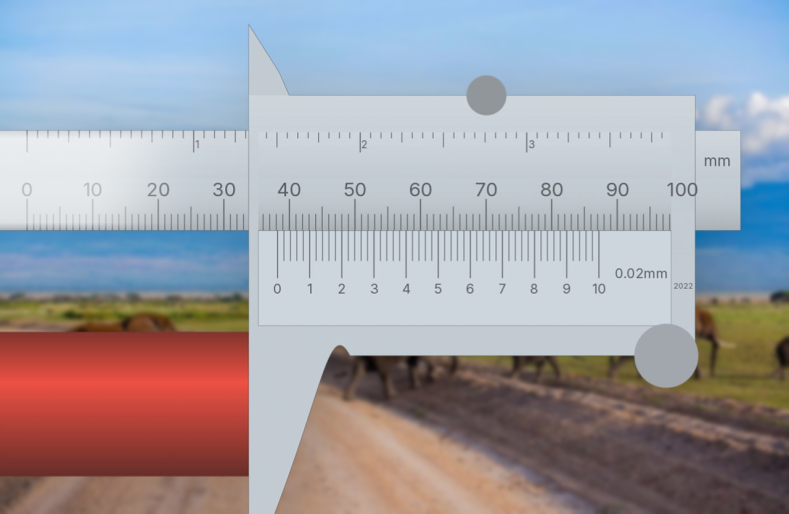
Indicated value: 38.2 mm
